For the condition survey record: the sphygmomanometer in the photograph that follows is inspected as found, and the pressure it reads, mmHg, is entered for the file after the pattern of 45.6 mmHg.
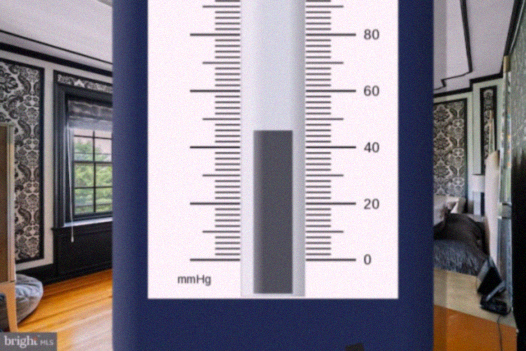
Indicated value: 46 mmHg
